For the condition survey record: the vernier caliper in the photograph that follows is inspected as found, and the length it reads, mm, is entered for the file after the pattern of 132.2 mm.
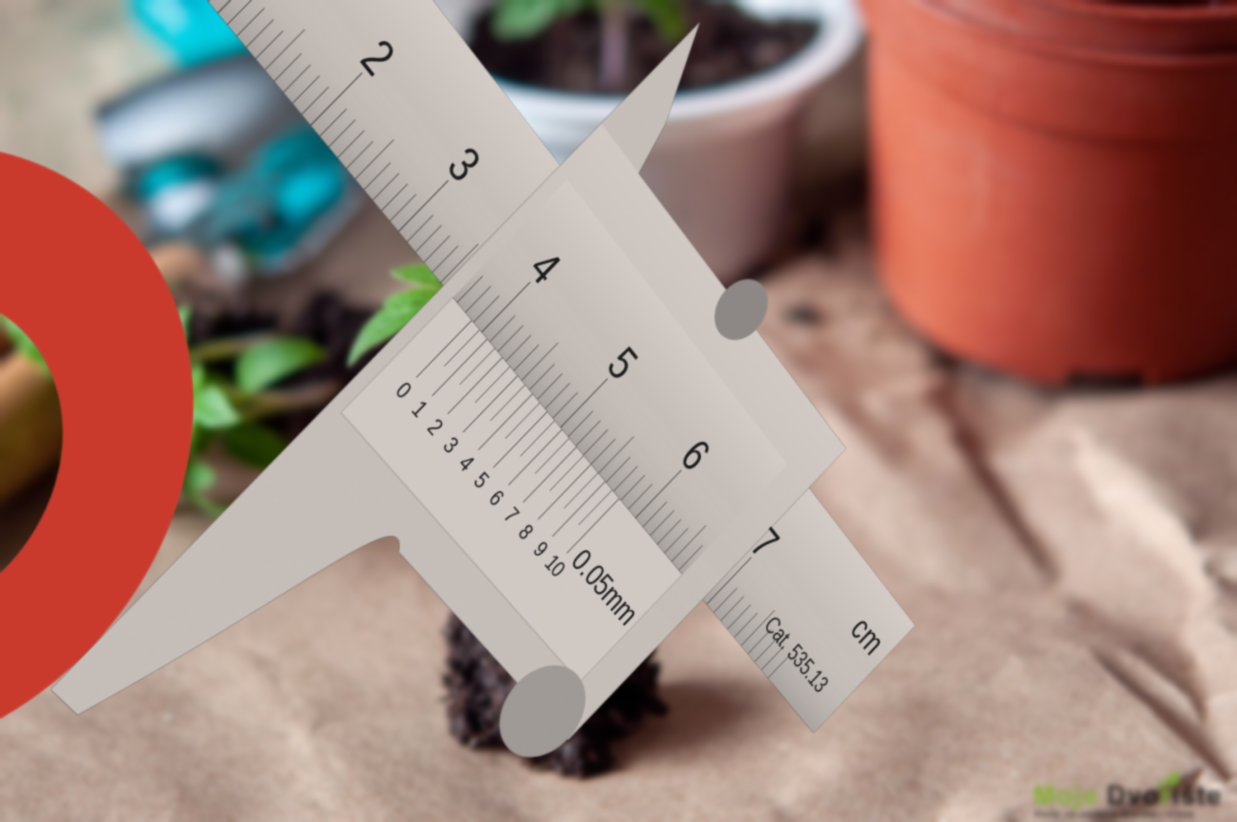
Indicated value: 38.8 mm
